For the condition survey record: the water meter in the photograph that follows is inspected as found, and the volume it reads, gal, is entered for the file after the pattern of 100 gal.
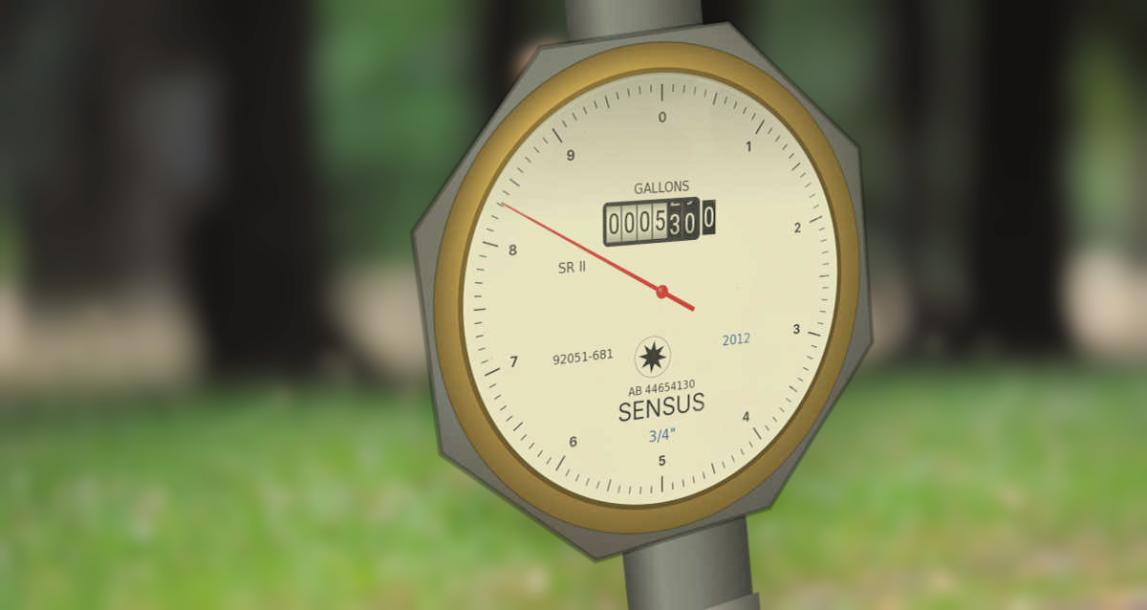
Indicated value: 5298.3 gal
